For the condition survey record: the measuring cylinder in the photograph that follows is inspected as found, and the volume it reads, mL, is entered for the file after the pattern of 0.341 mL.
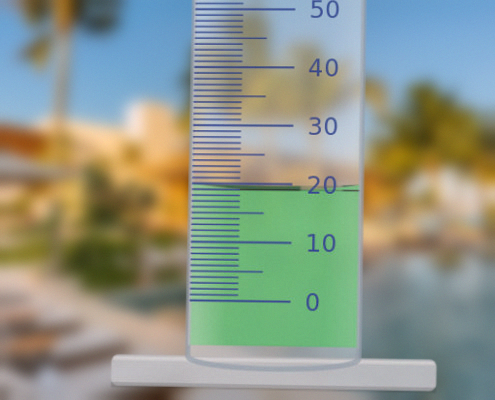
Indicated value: 19 mL
